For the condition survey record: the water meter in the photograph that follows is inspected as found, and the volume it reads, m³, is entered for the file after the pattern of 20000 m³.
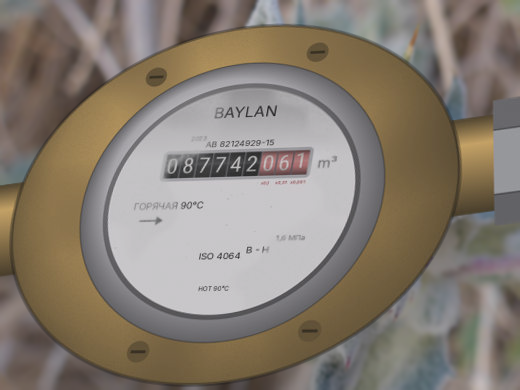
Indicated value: 87742.061 m³
